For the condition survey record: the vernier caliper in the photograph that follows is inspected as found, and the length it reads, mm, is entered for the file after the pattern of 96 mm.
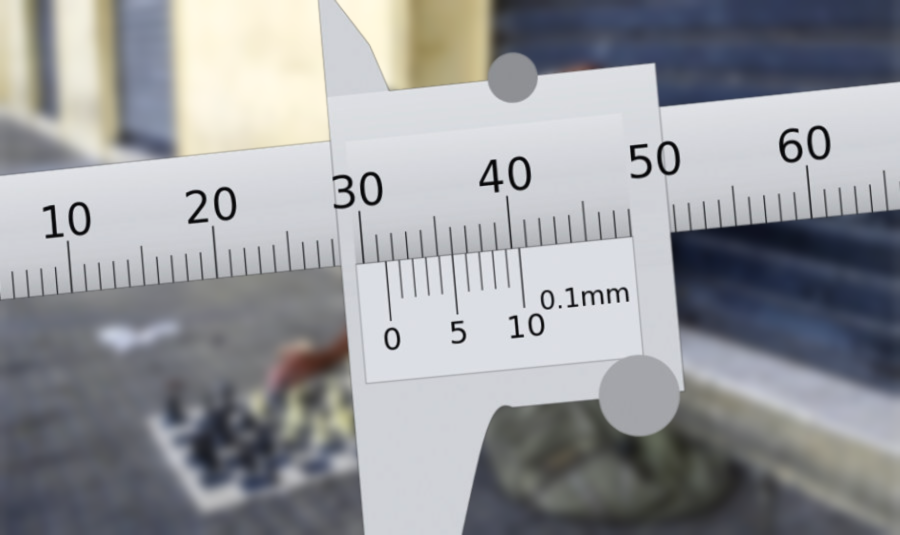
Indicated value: 31.5 mm
